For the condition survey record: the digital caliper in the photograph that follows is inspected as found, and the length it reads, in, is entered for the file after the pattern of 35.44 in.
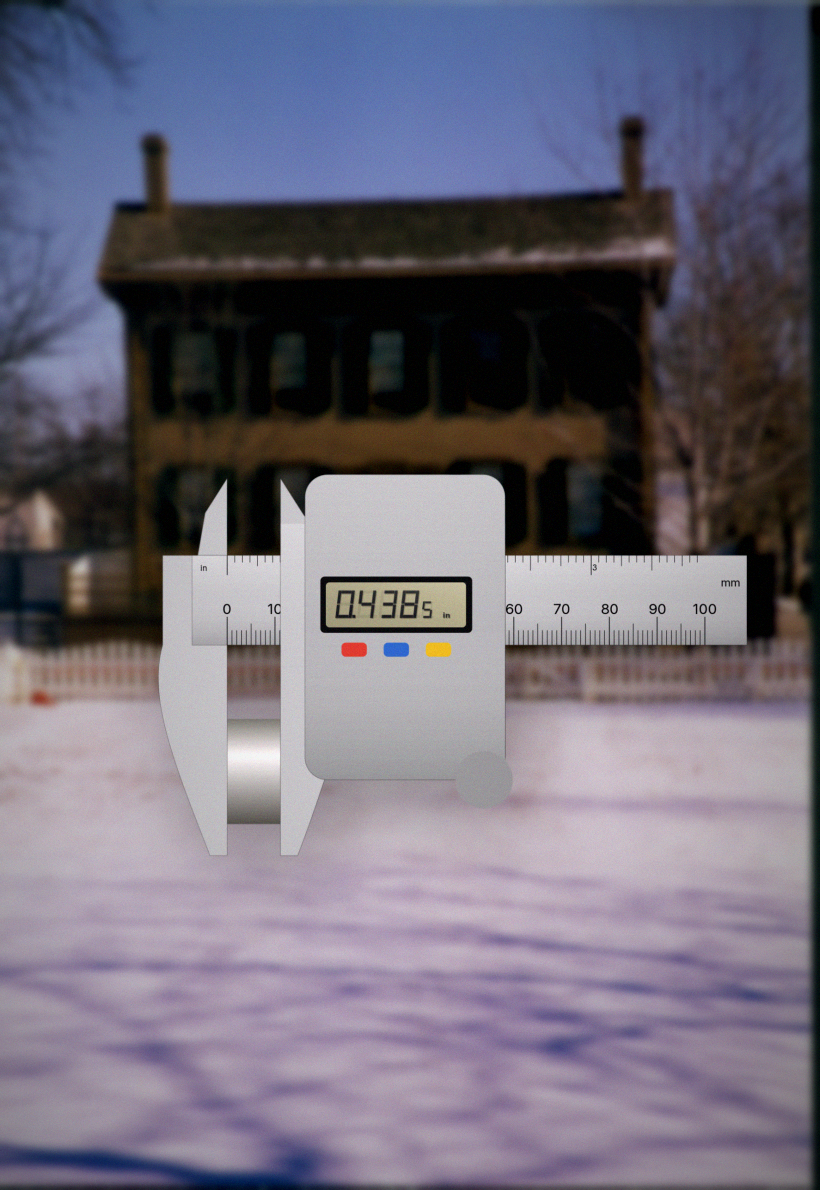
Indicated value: 0.4385 in
